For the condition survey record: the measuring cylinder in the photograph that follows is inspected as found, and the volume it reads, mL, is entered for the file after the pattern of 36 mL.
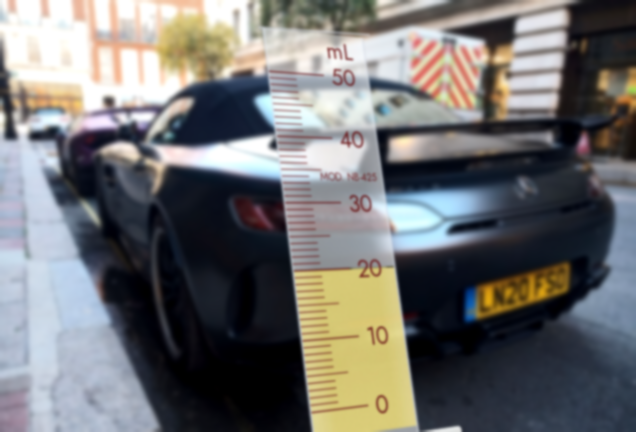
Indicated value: 20 mL
